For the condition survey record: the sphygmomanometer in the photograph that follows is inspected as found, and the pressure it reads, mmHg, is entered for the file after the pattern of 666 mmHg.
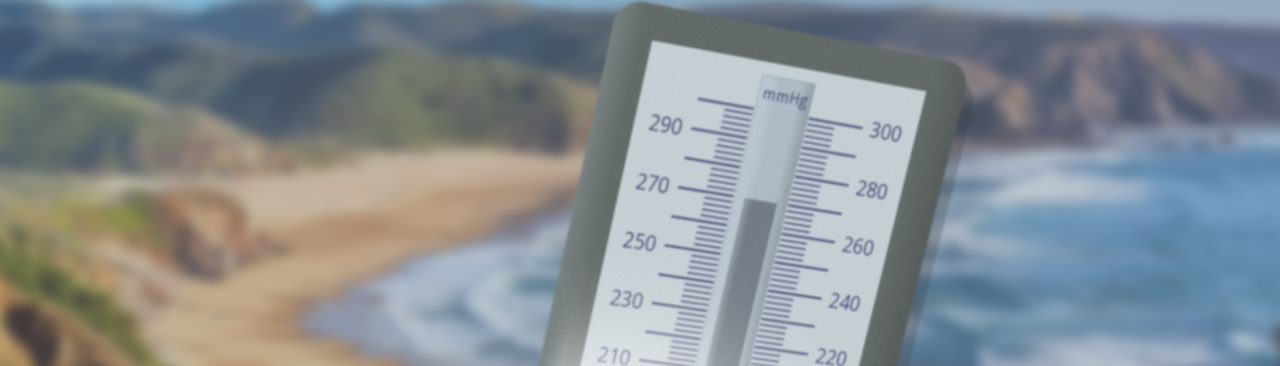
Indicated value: 270 mmHg
